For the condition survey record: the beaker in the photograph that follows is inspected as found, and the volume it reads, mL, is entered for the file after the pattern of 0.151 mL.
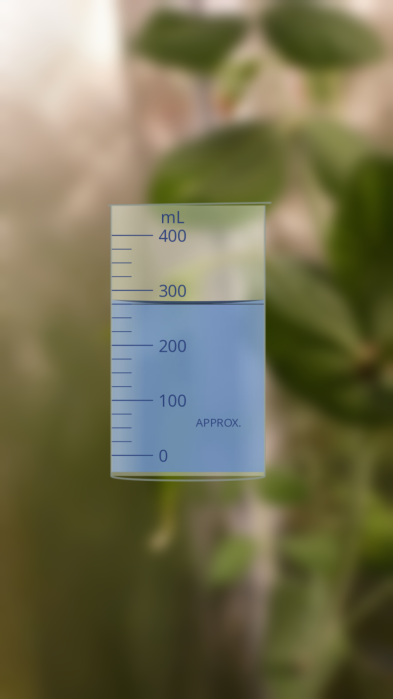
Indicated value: 275 mL
